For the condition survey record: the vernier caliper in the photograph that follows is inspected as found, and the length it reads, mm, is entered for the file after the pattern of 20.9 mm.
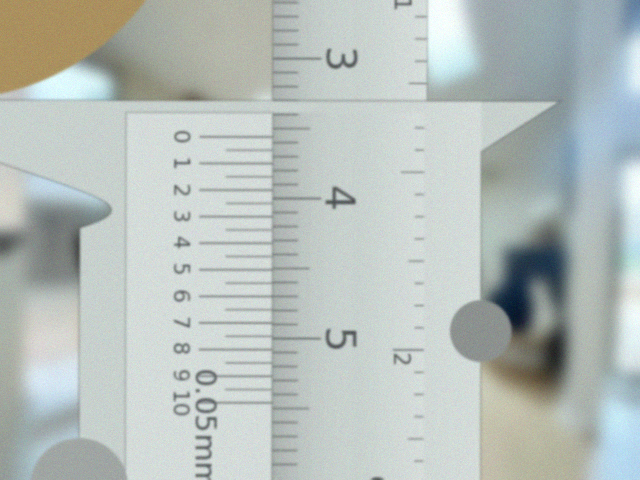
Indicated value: 35.6 mm
